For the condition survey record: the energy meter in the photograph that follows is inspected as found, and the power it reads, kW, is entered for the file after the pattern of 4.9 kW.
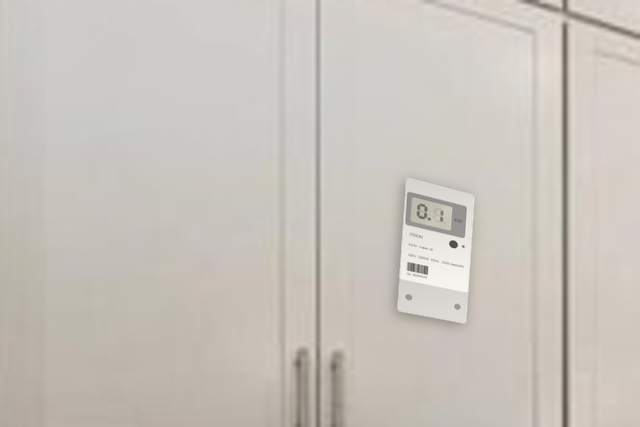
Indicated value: 0.1 kW
